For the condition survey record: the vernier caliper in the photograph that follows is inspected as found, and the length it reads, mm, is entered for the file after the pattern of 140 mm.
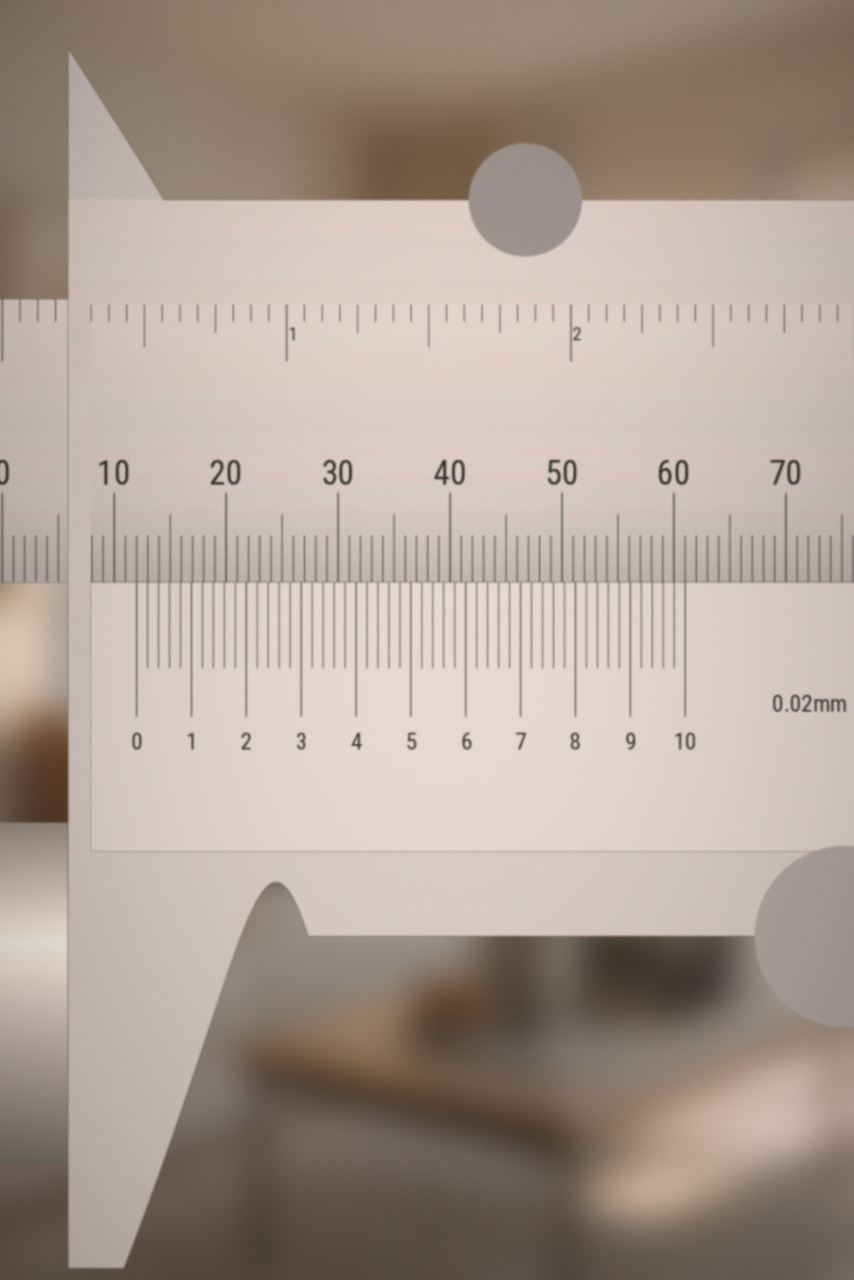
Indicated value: 12.0 mm
